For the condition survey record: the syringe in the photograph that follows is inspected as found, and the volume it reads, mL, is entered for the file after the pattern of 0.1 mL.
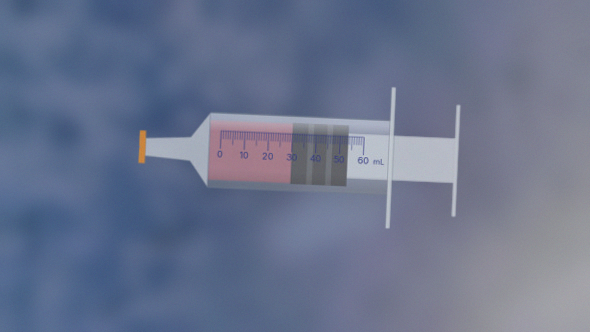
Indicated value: 30 mL
